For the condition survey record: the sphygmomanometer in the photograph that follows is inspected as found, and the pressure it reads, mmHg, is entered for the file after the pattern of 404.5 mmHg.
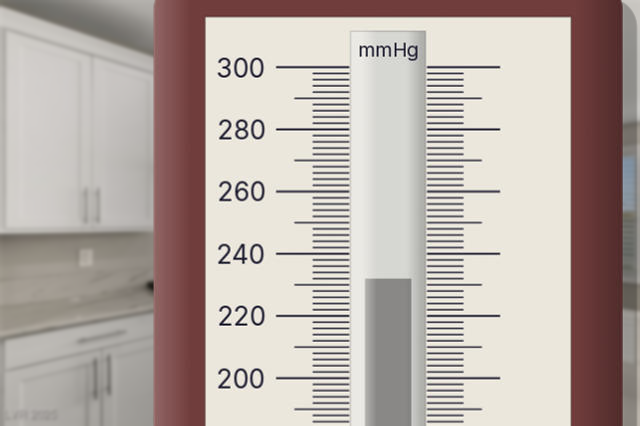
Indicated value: 232 mmHg
